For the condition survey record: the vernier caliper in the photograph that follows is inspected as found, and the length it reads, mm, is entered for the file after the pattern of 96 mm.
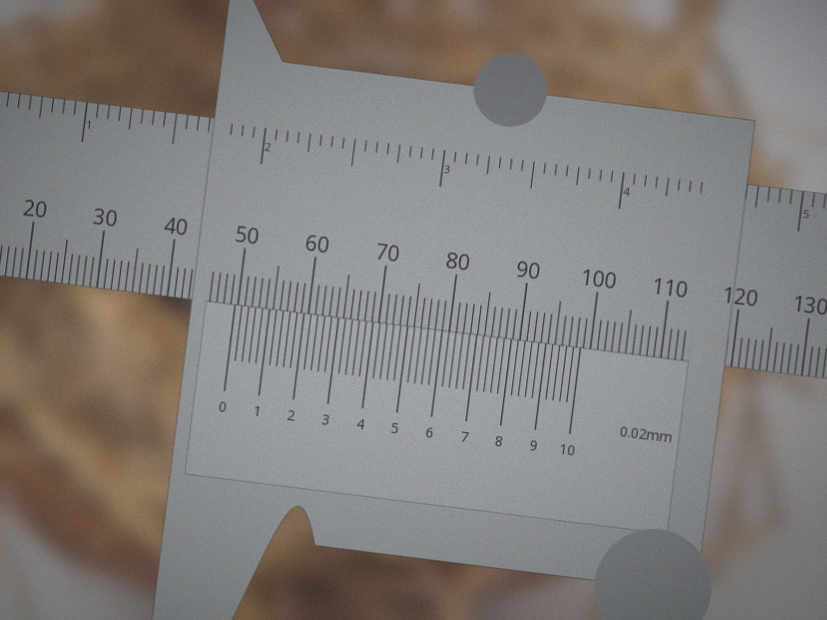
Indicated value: 49.6 mm
